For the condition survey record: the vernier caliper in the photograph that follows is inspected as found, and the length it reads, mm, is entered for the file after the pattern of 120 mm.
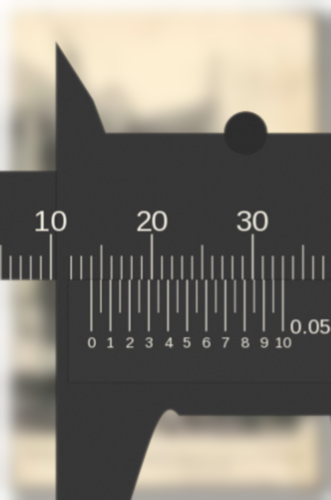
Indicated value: 14.0 mm
